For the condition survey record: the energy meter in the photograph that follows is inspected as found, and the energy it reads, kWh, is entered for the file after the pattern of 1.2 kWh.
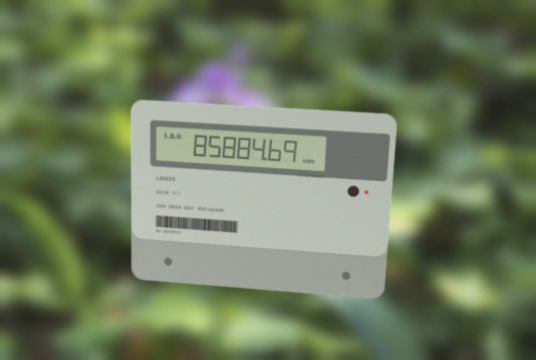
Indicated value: 85884.69 kWh
